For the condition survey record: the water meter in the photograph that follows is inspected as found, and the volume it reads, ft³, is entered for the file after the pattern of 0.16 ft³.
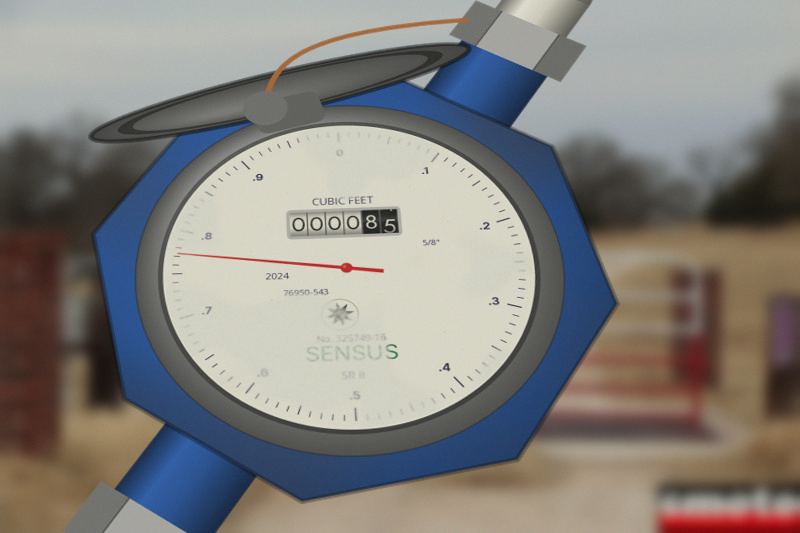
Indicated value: 84.77 ft³
